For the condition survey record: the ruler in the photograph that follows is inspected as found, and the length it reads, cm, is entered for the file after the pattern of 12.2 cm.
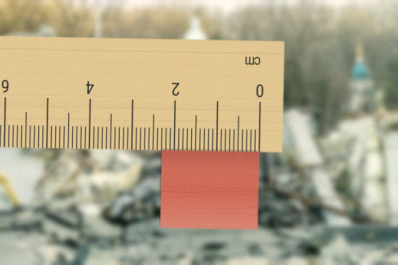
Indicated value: 2.3 cm
